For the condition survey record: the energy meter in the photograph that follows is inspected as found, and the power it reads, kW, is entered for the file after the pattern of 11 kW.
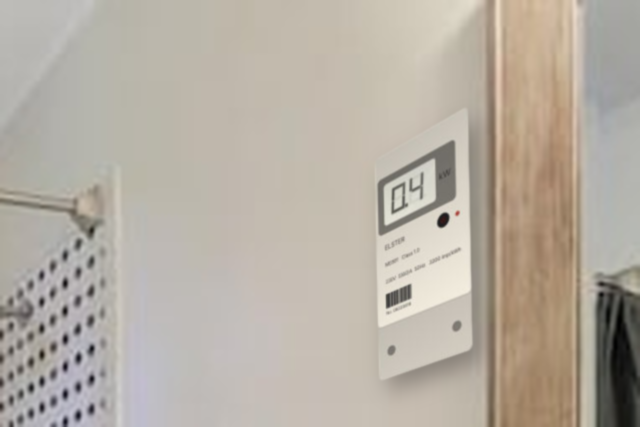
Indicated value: 0.4 kW
